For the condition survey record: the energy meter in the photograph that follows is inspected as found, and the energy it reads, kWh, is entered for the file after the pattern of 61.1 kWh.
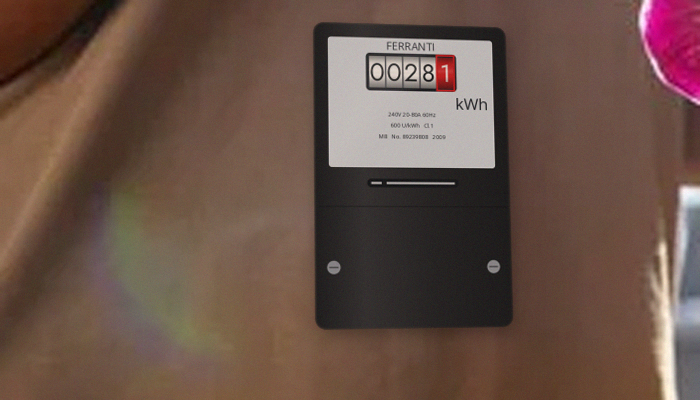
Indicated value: 28.1 kWh
